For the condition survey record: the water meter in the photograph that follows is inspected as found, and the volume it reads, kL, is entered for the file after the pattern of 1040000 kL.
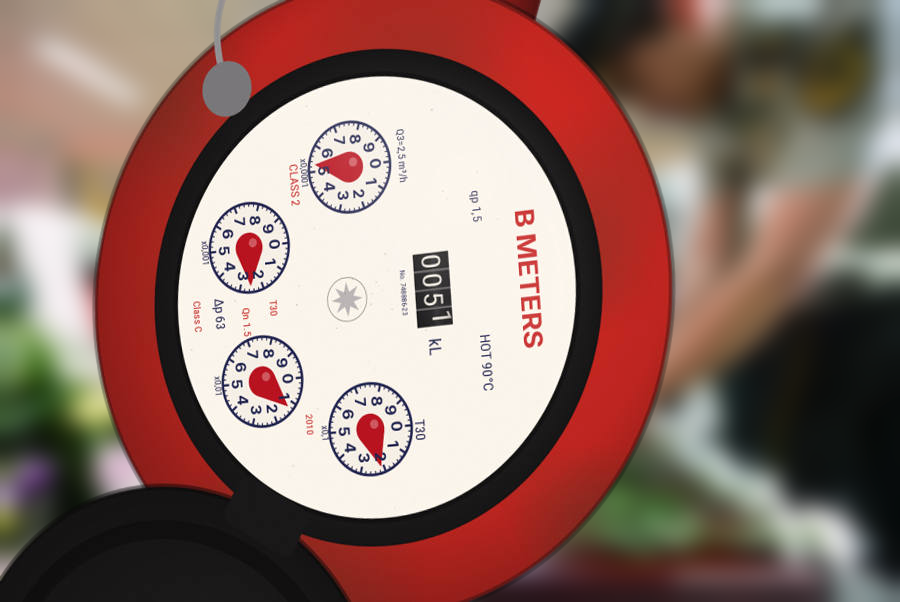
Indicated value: 51.2125 kL
